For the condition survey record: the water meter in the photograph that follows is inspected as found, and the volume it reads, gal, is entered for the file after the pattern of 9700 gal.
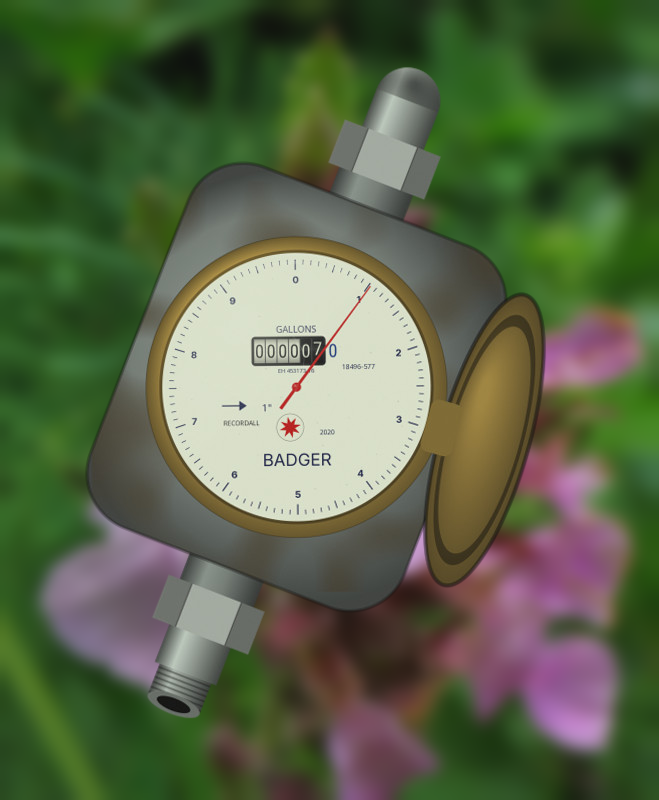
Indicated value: 71.0 gal
